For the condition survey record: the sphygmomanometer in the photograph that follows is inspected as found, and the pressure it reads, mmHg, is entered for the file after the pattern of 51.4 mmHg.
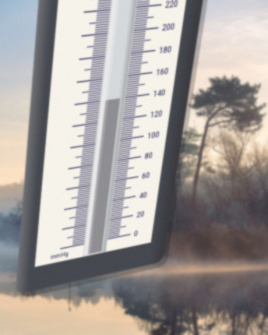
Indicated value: 140 mmHg
